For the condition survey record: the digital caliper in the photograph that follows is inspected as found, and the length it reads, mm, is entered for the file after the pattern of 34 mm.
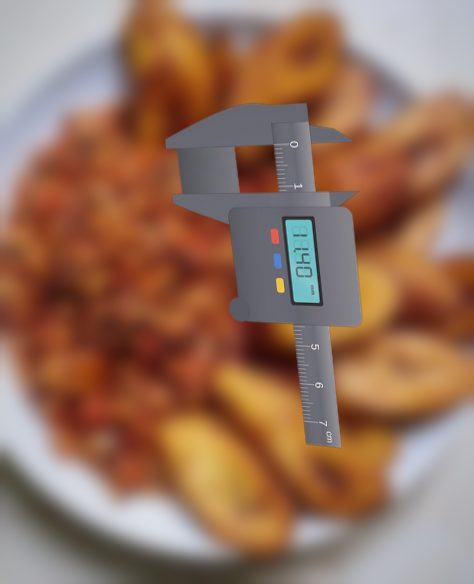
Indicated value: 11.40 mm
